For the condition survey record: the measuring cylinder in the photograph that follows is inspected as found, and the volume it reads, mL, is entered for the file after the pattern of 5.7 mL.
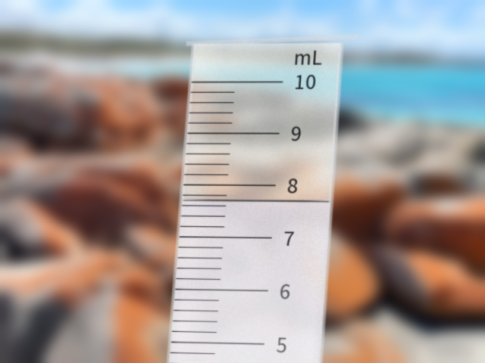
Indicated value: 7.7 mL
